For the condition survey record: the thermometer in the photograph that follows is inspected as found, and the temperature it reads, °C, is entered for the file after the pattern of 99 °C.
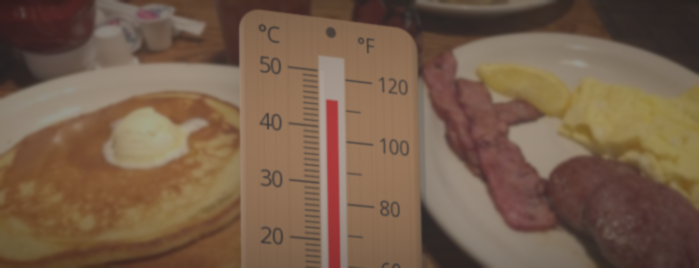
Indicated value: 45 °C
